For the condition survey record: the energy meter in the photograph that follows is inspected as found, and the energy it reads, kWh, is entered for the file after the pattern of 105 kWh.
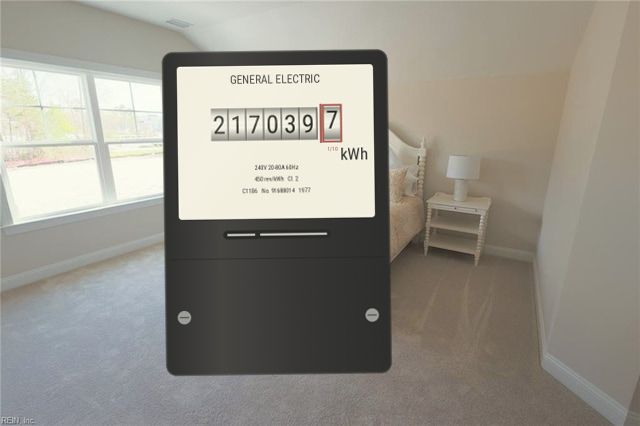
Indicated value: 217039.7 kWh
